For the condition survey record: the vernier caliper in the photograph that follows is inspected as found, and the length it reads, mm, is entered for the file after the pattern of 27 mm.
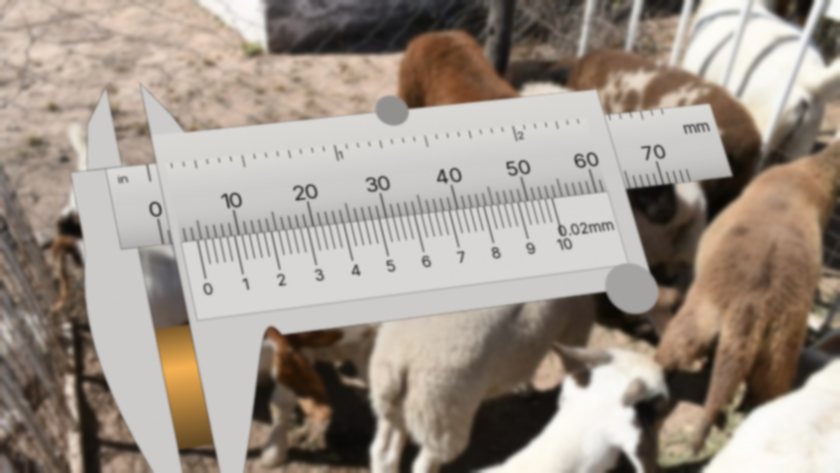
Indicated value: 4.5 mm
